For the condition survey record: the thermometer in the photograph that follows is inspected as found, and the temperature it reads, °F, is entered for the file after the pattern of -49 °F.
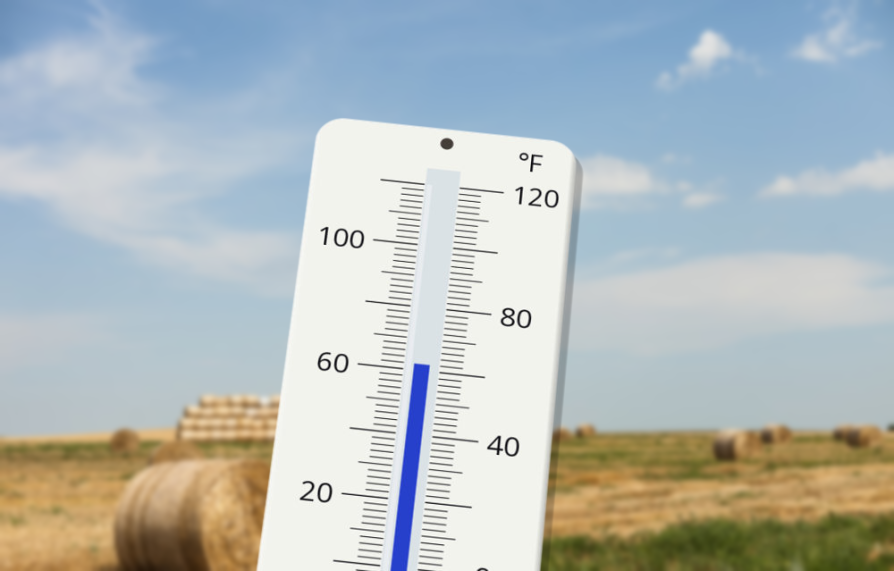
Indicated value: 62 °F
